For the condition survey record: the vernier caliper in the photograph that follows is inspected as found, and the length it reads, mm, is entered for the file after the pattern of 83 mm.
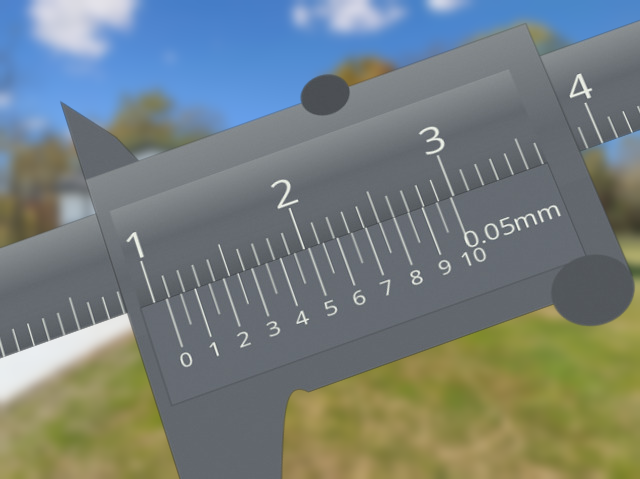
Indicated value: 10.8 mm
